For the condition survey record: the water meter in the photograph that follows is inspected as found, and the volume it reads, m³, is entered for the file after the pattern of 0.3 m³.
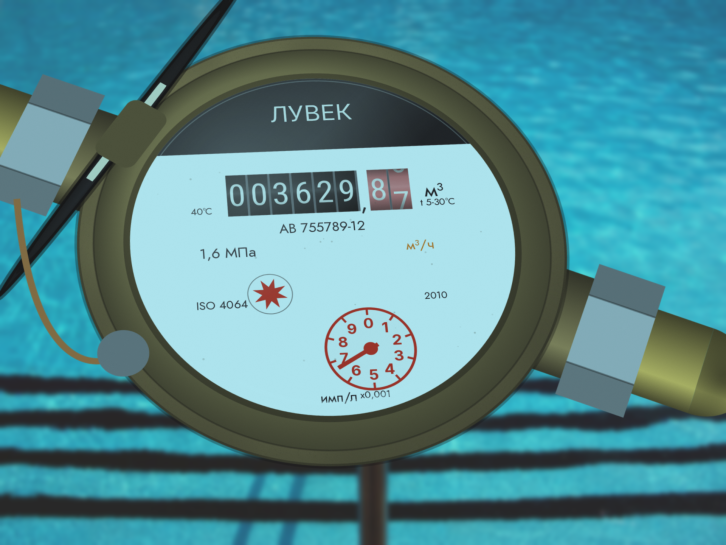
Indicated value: 3629.866 m³
